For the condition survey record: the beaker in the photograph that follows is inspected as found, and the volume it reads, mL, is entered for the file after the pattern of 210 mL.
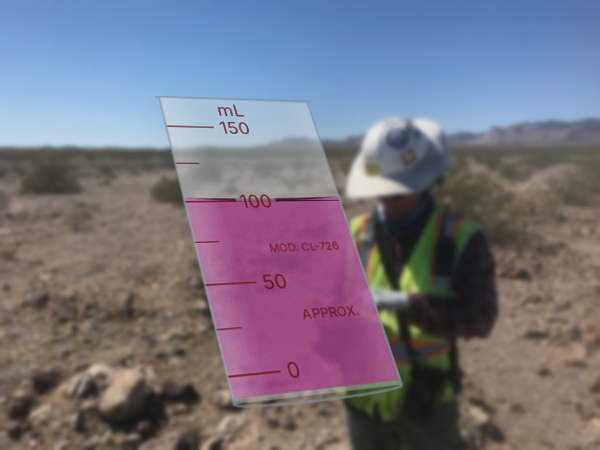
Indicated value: 100 mL
